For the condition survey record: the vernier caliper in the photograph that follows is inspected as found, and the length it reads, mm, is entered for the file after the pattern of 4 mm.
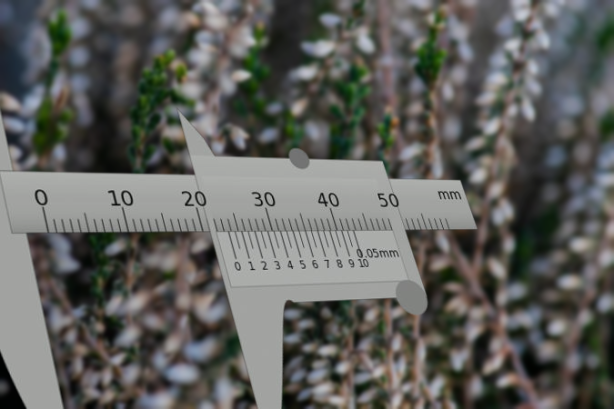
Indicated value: 23.6 mm
